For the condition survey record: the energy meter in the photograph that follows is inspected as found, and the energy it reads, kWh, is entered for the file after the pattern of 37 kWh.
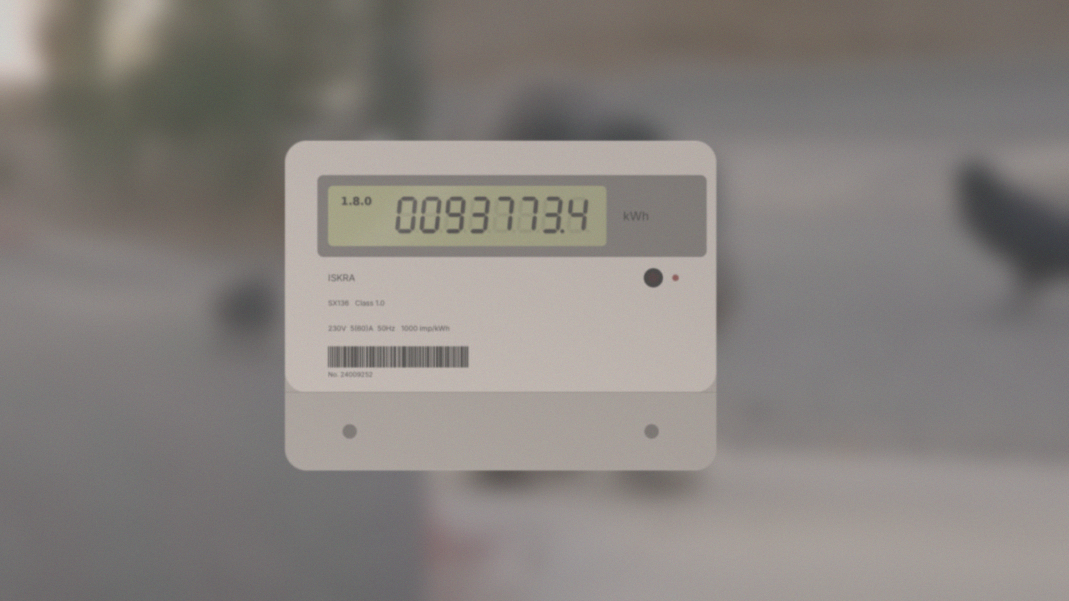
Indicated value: 93773.4 kWh
